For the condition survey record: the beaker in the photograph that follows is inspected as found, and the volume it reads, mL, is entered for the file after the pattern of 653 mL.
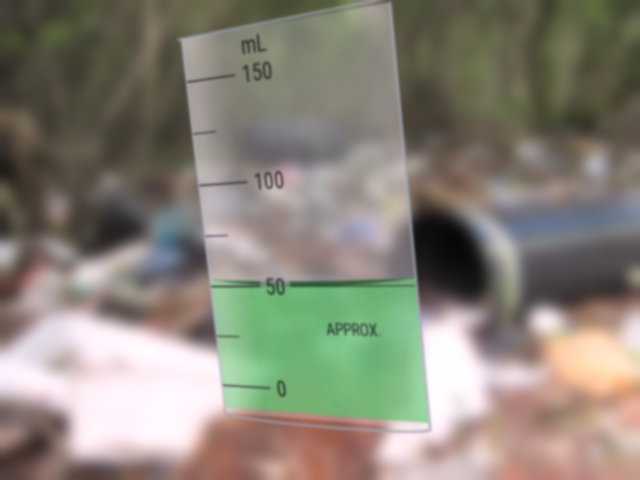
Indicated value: 50 mL
